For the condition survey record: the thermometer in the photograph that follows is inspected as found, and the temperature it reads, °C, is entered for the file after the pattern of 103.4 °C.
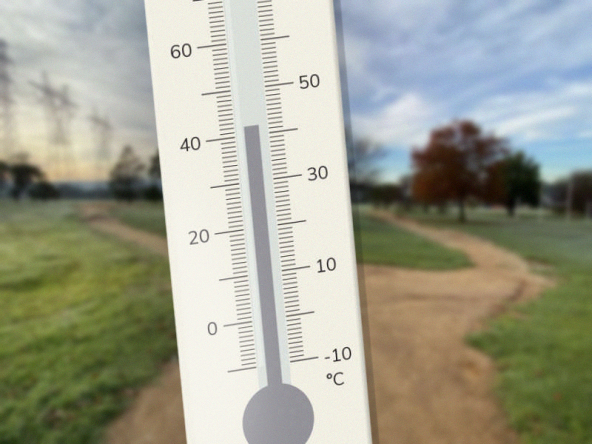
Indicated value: 42 °C
